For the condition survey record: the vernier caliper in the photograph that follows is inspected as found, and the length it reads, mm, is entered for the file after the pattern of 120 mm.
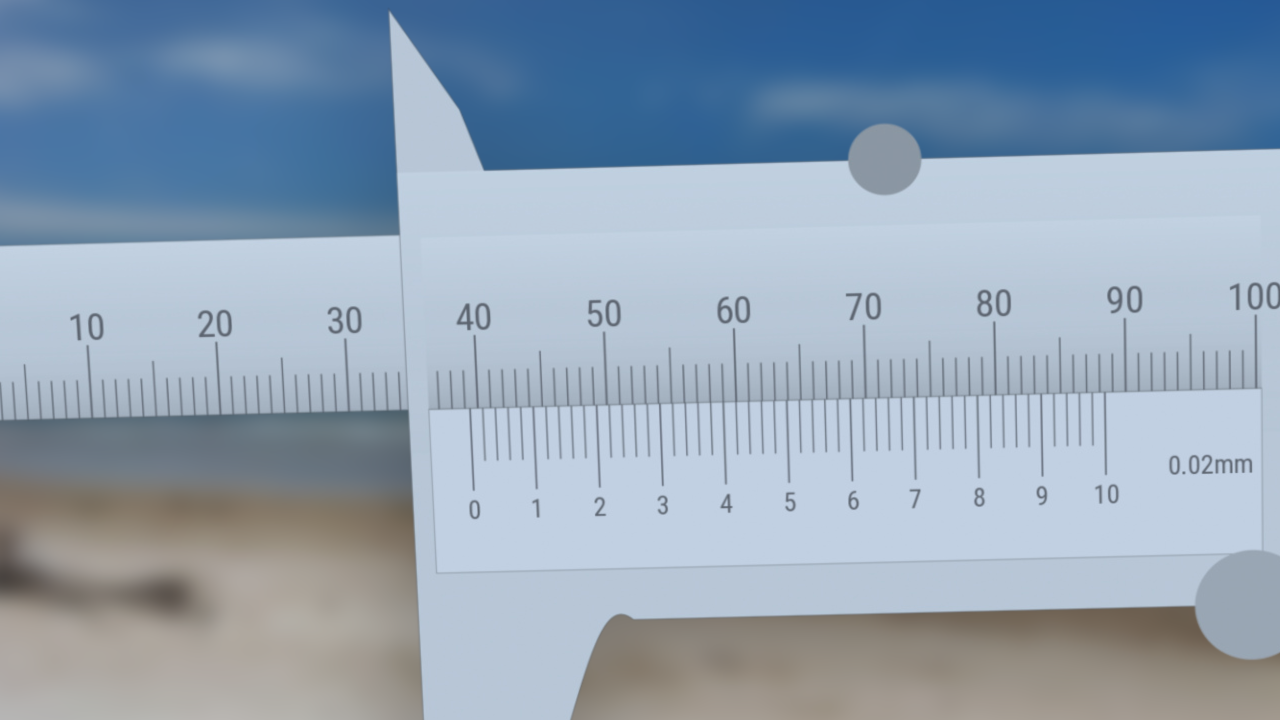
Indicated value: 39.4 mm
